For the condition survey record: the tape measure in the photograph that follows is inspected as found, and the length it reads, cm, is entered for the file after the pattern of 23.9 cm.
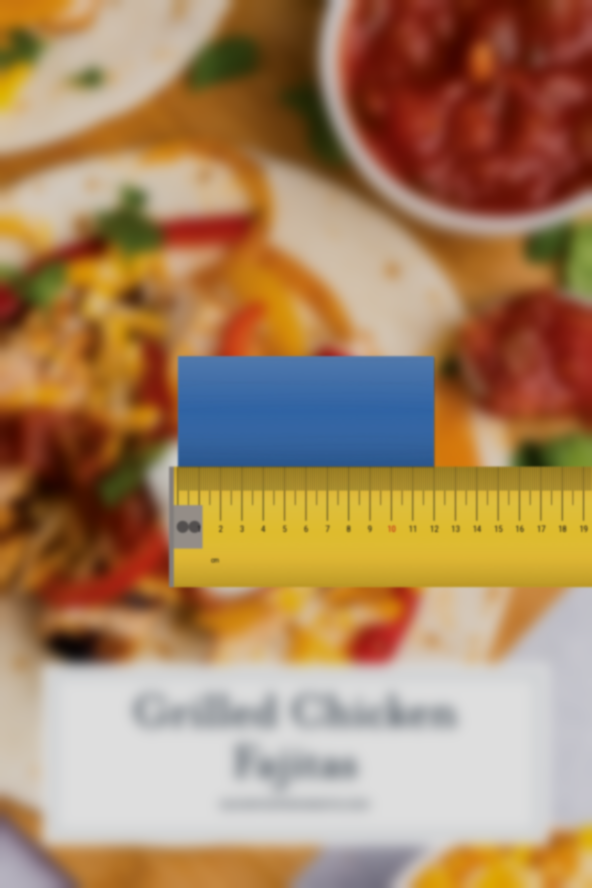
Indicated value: 12 cm
